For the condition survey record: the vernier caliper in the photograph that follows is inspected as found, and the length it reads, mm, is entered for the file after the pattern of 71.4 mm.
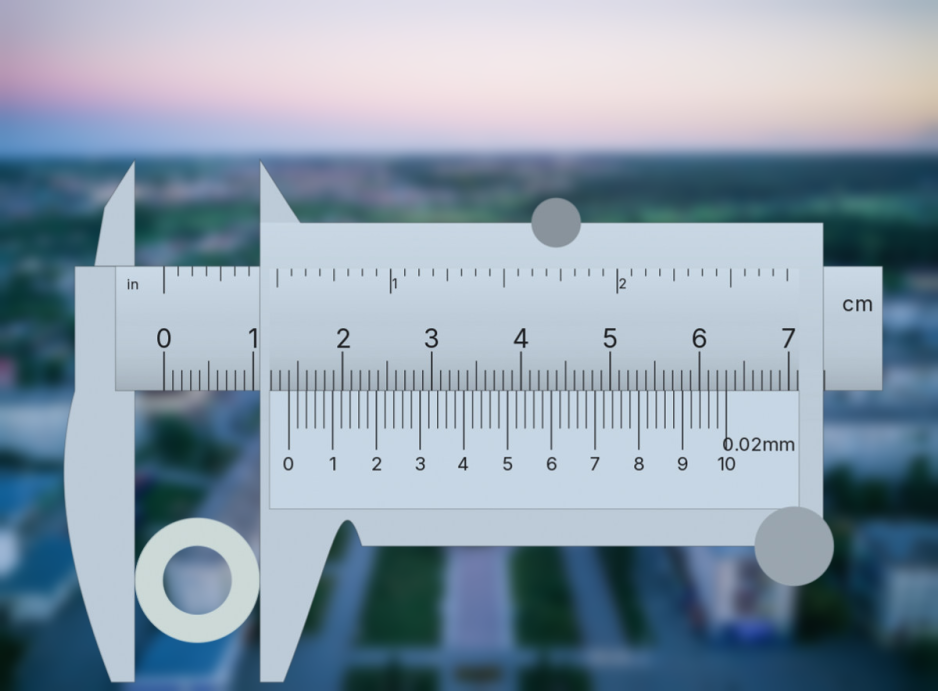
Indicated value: 14.0 mm
